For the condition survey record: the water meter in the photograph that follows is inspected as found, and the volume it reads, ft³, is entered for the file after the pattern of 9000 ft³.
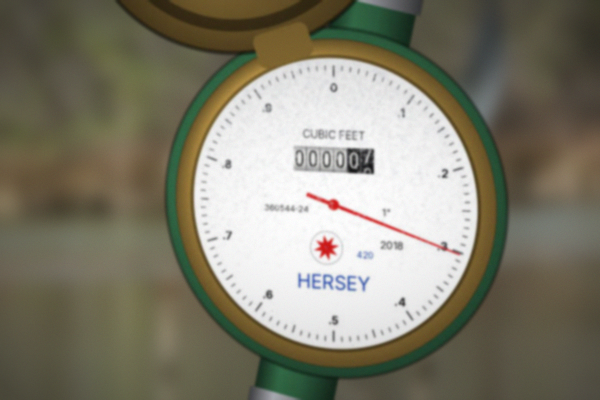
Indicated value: 7.30 ft³
